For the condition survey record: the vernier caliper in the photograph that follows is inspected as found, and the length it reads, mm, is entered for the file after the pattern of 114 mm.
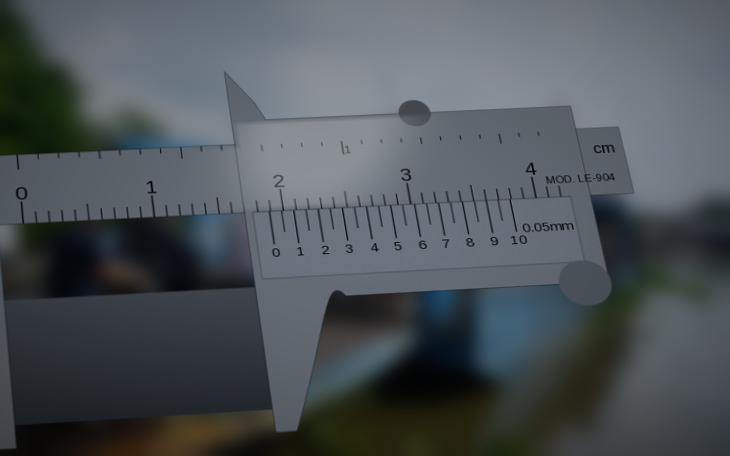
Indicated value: 18.9 mm
